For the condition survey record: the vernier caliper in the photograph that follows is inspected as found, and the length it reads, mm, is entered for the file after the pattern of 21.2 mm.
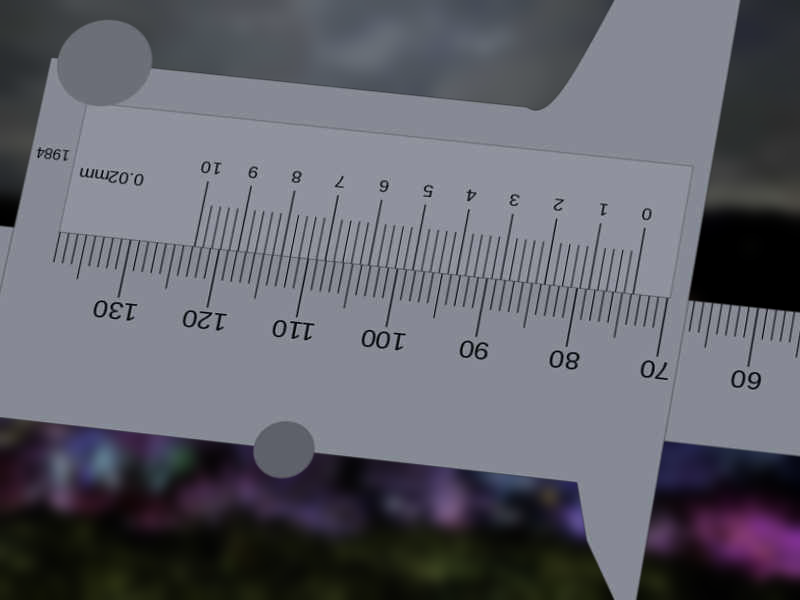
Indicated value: 73.8 mm
